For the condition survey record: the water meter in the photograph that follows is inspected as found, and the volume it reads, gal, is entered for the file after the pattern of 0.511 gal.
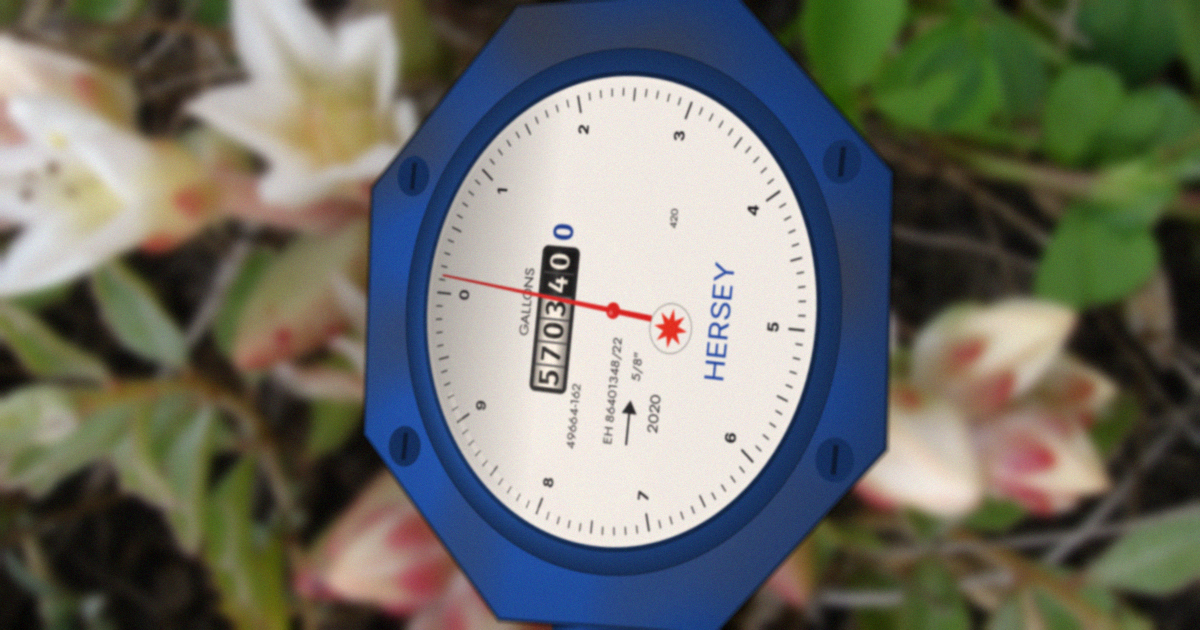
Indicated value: 5703400.1 gal
